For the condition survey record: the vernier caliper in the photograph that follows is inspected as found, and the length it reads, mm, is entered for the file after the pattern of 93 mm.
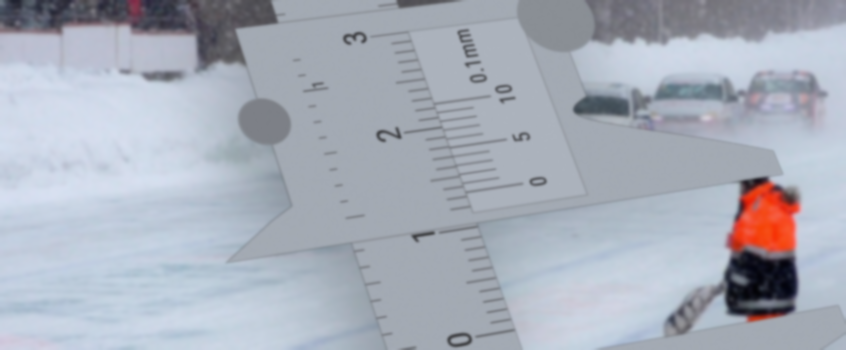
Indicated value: 13.4 mm
